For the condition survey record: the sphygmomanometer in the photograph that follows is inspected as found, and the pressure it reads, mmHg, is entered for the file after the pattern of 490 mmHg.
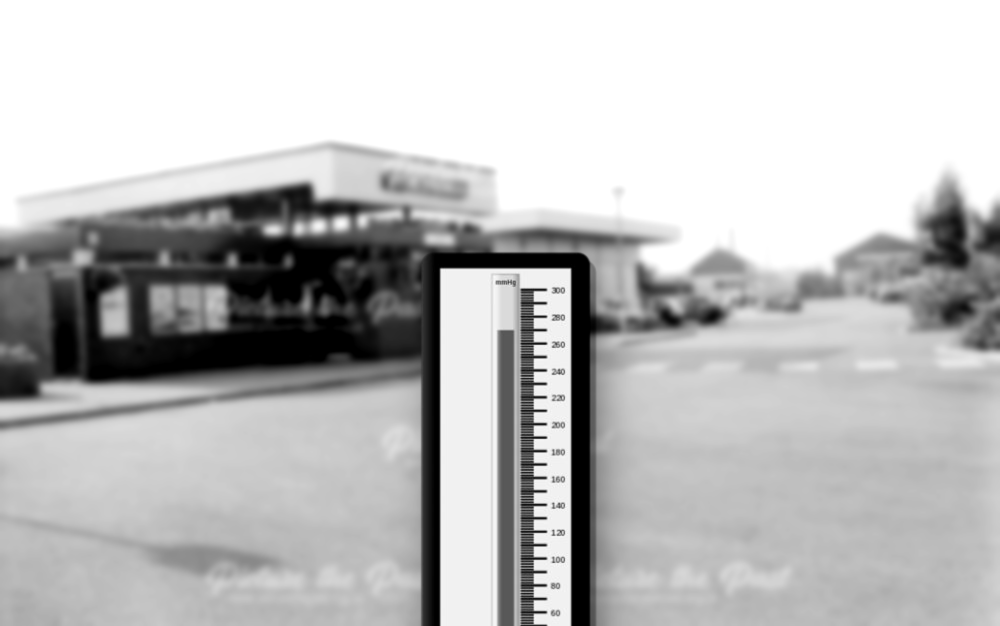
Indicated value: 270 mmHg
